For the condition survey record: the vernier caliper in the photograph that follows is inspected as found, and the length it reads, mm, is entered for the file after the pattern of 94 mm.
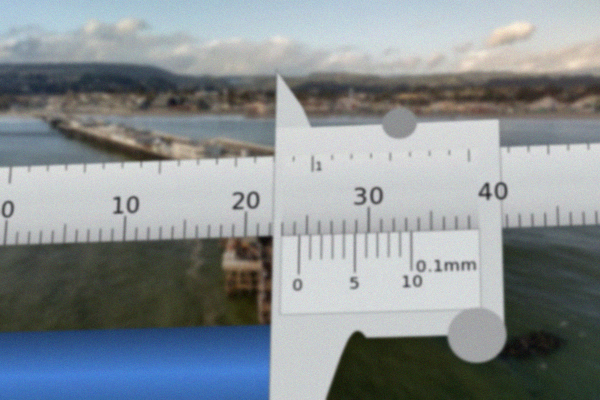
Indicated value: 24.4 mm
